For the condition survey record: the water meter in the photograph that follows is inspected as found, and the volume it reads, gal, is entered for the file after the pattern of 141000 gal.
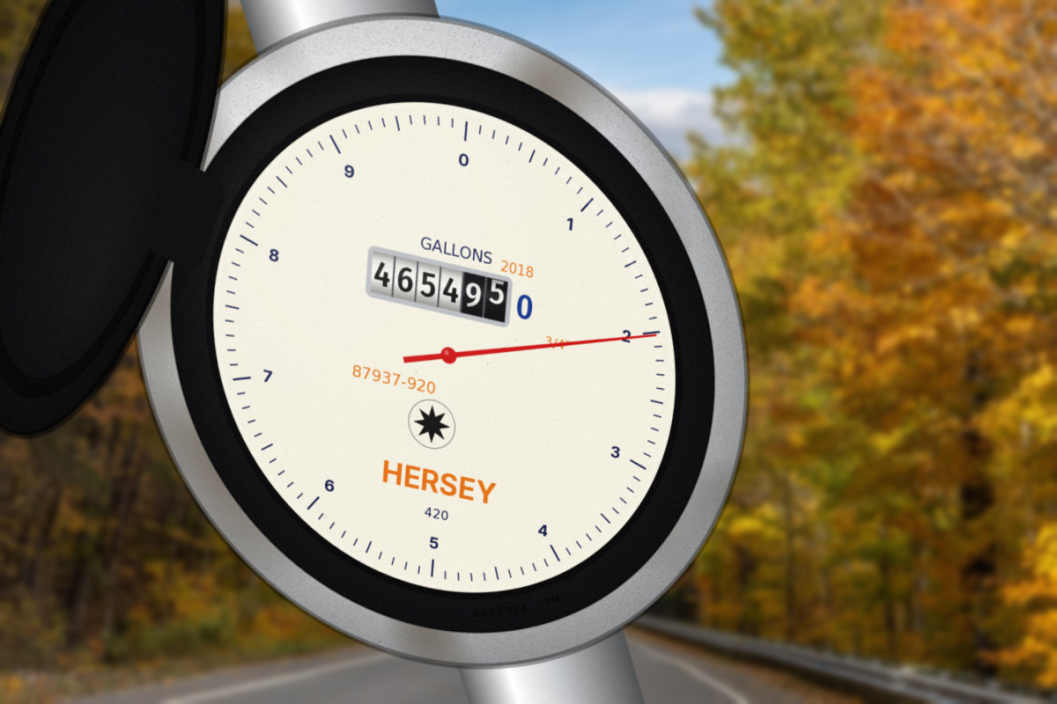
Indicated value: 4654952.0 gal
